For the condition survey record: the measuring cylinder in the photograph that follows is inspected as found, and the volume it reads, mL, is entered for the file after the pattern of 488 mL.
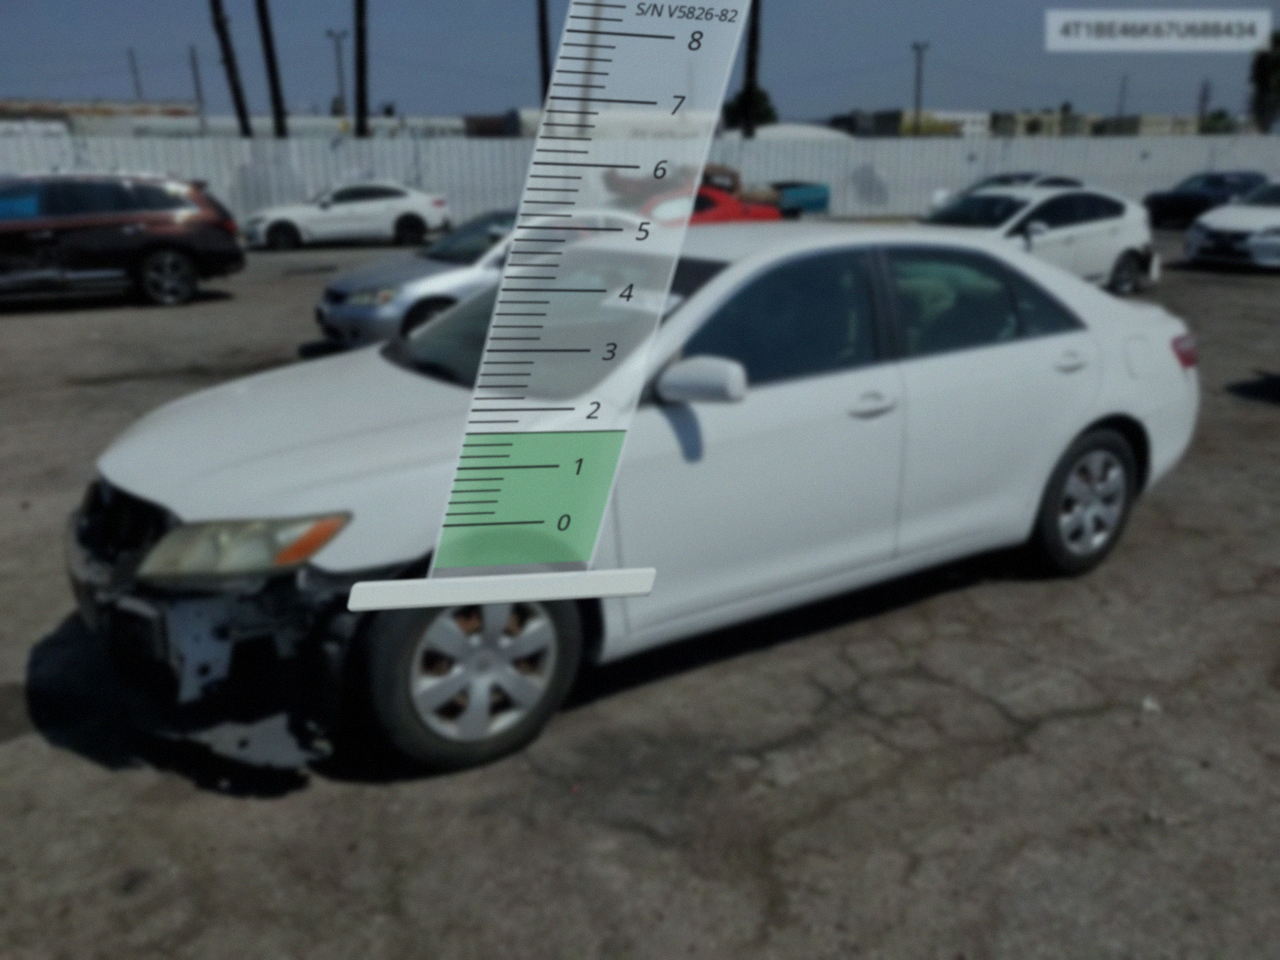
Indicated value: 1.6 mL
